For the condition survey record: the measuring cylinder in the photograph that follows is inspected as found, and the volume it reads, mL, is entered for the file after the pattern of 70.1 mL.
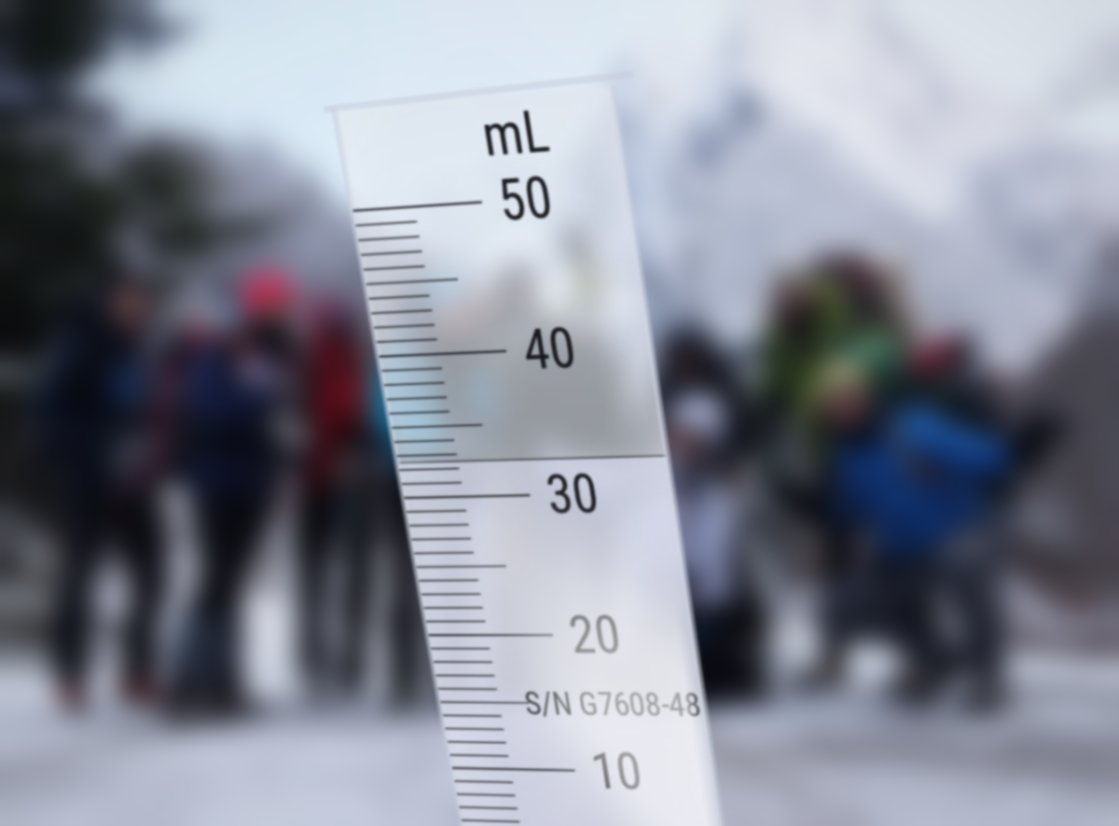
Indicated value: 32.5 mL
